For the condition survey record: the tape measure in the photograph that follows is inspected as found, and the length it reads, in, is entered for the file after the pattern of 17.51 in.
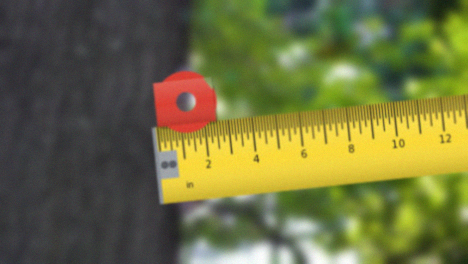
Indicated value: 2.5 in
